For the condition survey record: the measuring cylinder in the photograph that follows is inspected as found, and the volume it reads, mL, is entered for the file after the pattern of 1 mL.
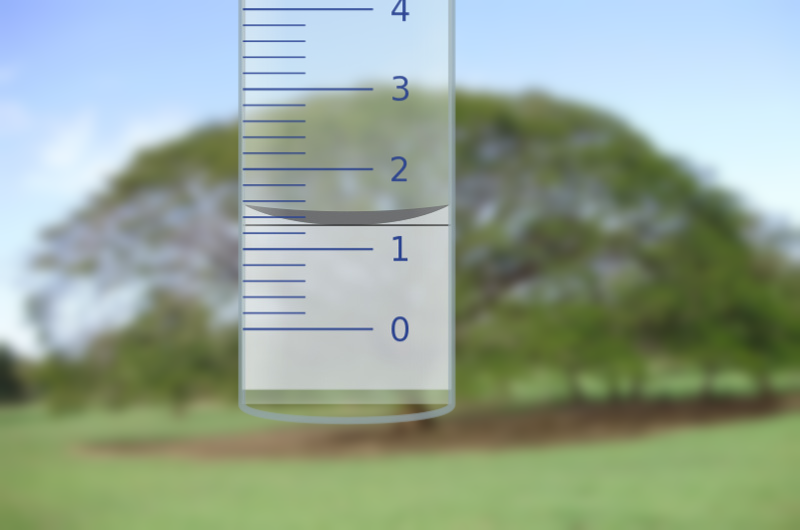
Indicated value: 1.3 mL
